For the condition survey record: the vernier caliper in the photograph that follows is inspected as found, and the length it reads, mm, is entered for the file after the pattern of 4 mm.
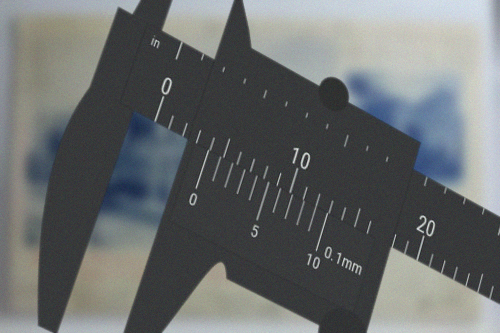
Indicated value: 3.9 mm
